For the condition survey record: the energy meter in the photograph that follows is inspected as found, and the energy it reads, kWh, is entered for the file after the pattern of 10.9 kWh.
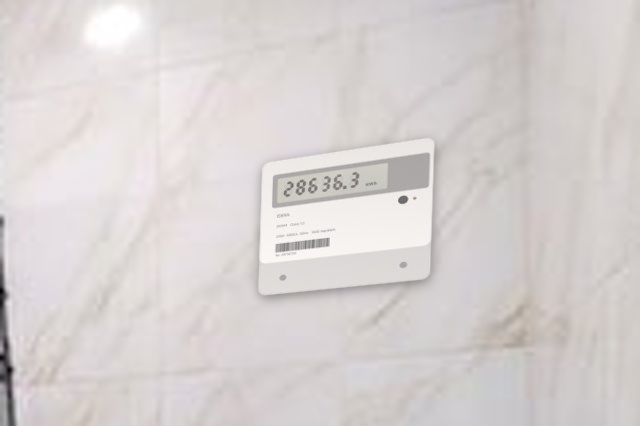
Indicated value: 28636.3 kWh
